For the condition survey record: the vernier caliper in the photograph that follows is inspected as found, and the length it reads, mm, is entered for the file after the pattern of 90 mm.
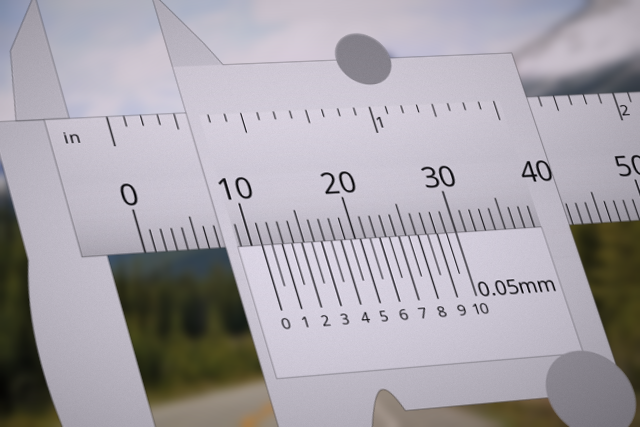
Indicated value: 11.0 mm
